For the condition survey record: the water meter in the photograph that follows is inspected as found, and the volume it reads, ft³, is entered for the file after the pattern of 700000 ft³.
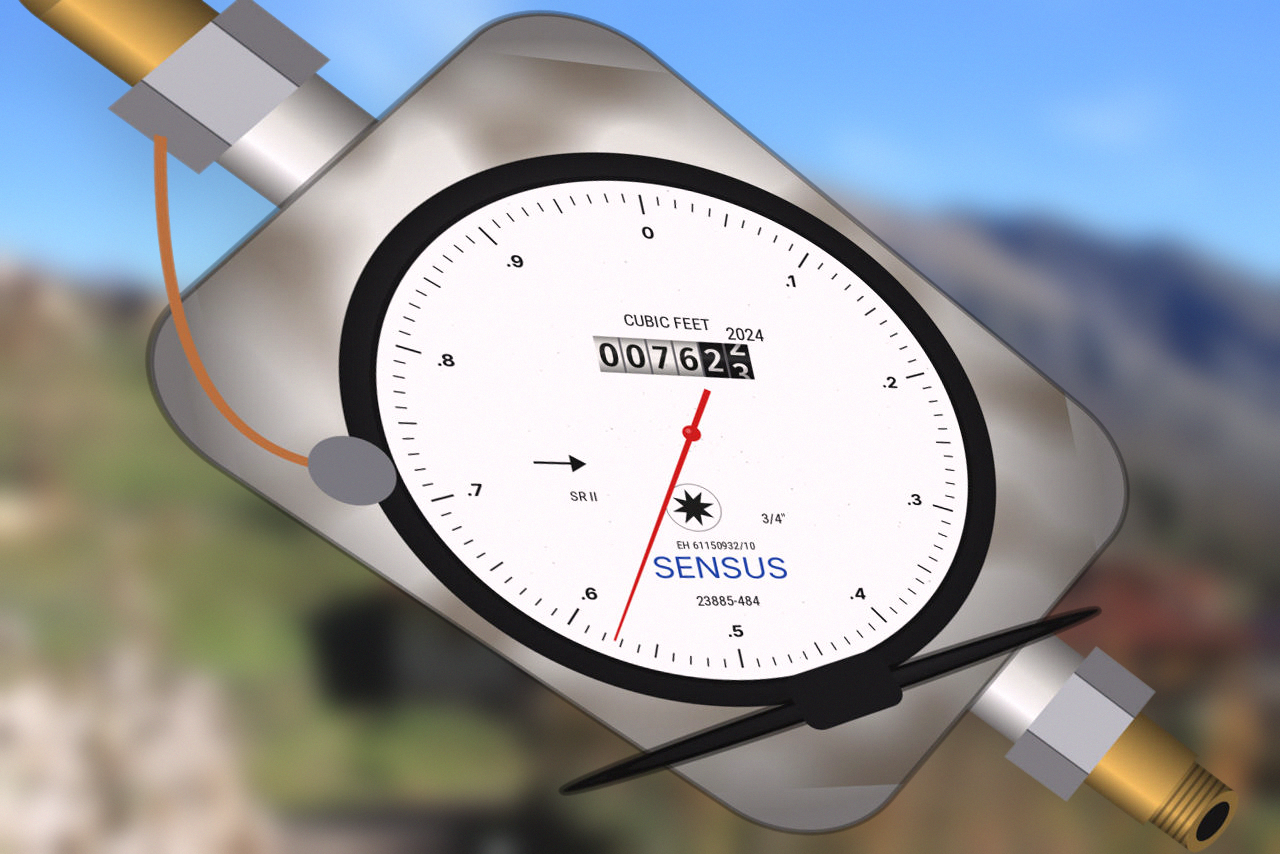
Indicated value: 7622.57 ft³
